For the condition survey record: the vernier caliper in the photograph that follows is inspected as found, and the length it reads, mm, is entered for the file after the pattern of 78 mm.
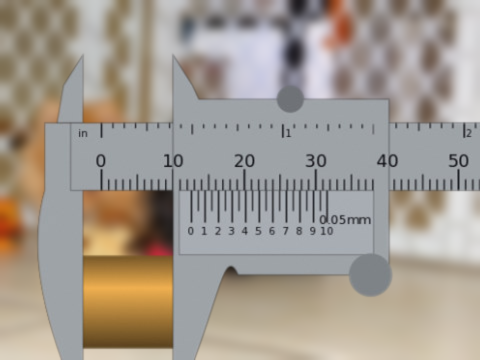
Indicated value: 12.6 mm
